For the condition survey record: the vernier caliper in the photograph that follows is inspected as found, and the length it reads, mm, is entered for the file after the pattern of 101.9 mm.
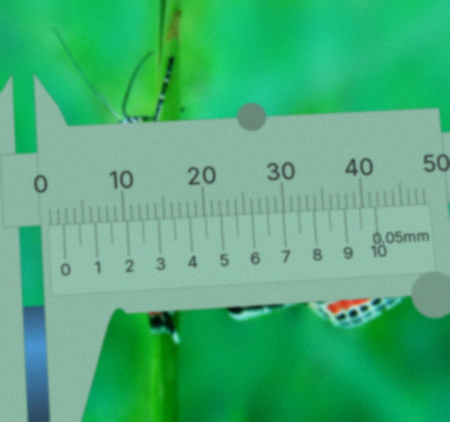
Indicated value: 2.6 mm
